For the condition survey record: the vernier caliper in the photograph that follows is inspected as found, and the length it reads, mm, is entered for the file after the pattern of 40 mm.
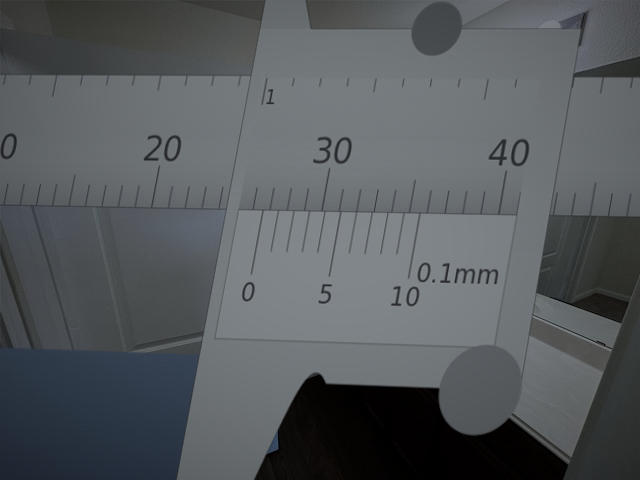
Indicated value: 26.6 mm
